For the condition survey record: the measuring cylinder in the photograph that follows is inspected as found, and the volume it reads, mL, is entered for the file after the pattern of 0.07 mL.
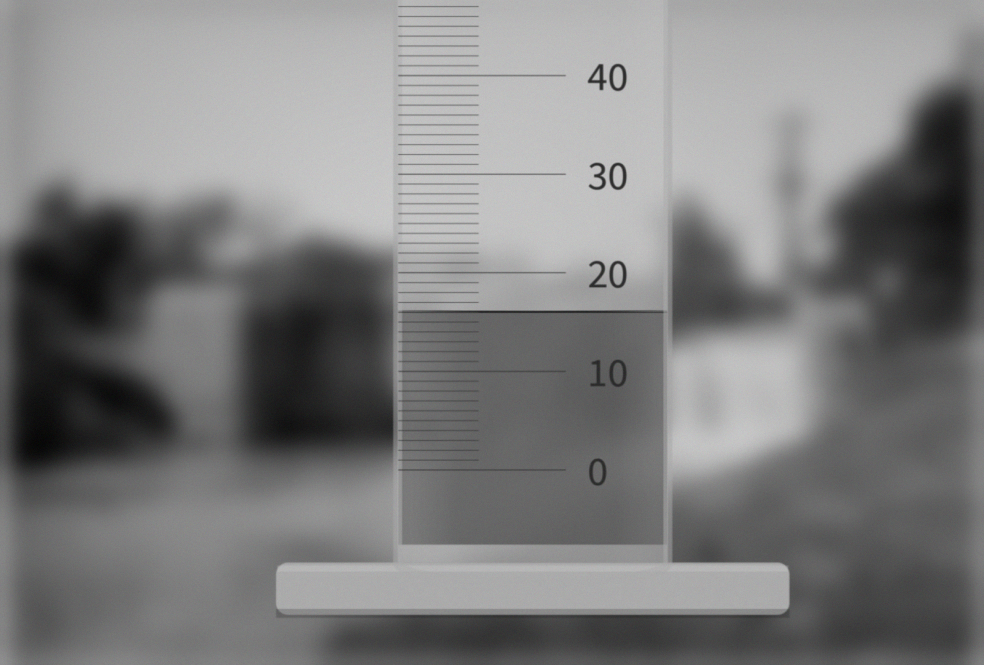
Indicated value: 16 mL
